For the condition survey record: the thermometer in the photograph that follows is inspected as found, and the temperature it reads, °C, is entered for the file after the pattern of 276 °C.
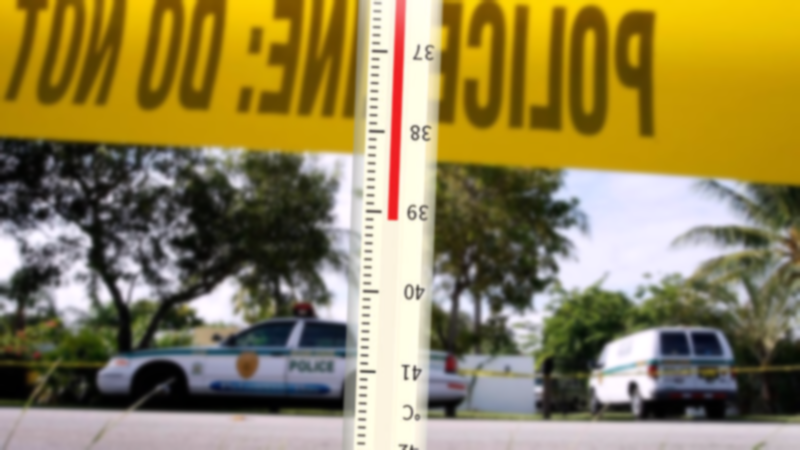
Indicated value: 39.1 °C
